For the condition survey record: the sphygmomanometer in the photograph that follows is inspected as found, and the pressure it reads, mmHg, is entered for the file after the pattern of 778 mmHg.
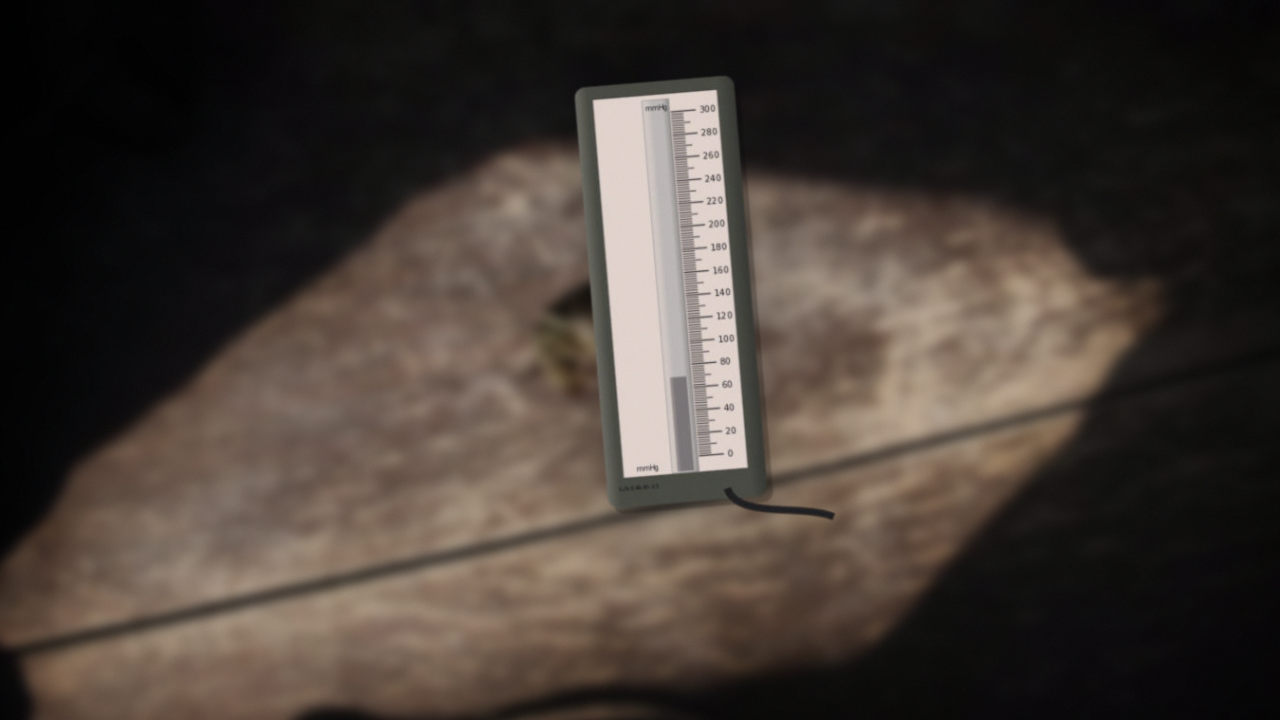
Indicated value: 70 mmHg
